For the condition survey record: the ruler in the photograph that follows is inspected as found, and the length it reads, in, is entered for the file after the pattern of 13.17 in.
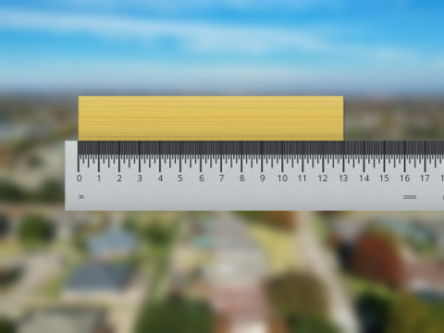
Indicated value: 13 in
